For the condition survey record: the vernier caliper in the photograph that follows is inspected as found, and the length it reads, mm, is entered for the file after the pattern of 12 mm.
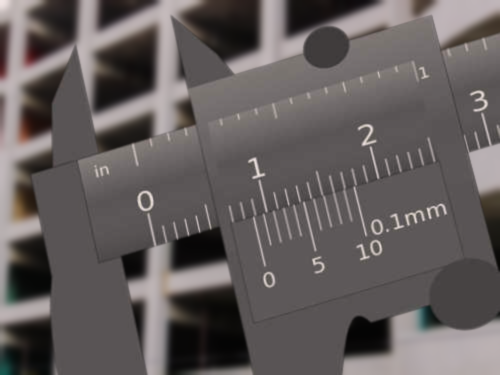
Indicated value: 8.8 mm
